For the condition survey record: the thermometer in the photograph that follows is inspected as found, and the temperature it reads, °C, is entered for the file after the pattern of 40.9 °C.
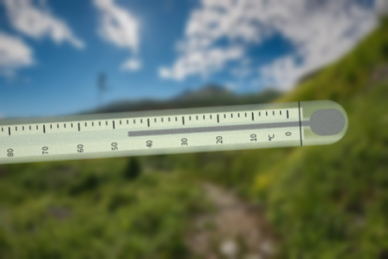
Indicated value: 46 °C
